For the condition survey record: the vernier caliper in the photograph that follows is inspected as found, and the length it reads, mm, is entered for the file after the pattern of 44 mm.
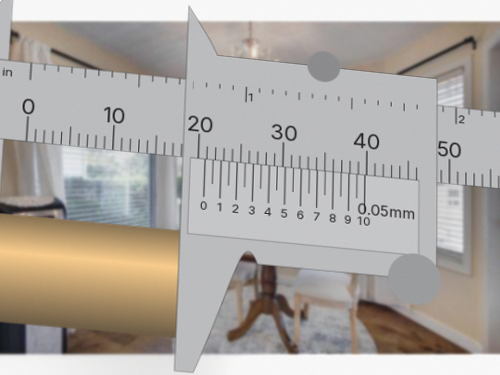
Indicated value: 20.8 mm
